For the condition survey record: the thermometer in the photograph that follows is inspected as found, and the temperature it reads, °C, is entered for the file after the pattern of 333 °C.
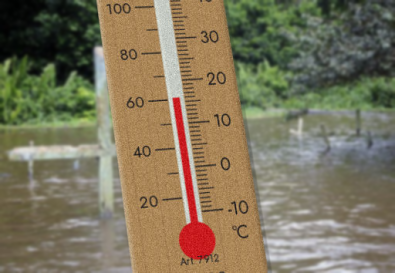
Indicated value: 16 °C
